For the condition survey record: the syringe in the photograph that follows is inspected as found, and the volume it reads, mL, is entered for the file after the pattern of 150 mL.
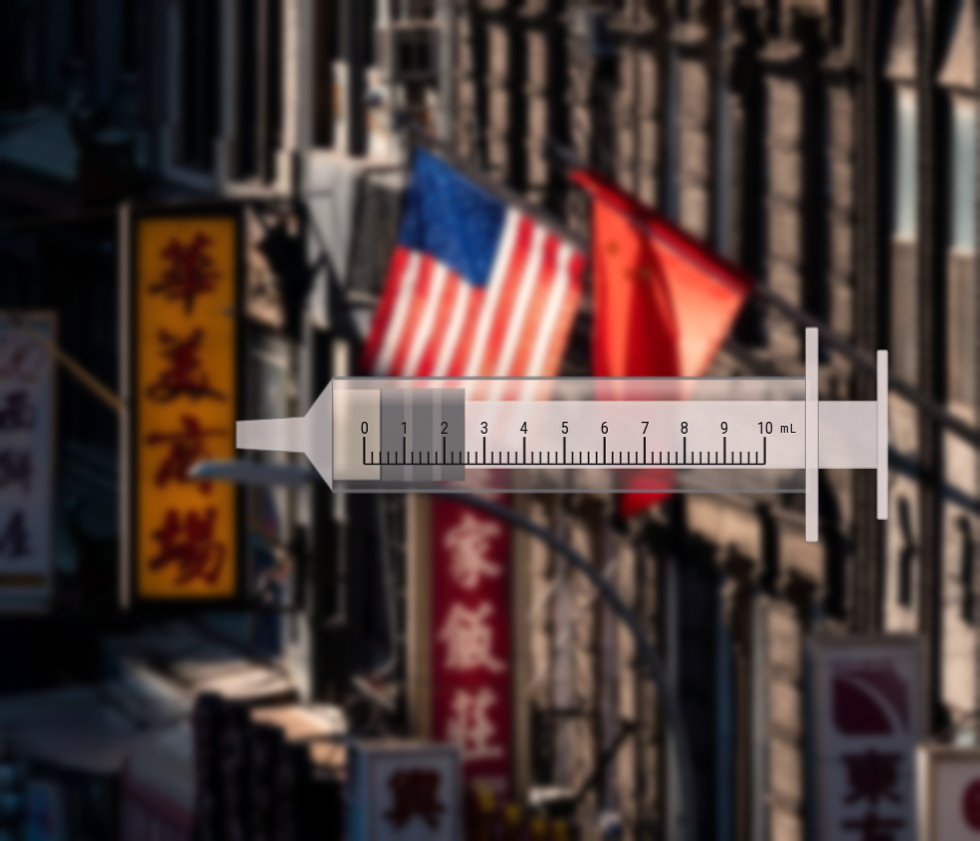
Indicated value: 0.4 mL
